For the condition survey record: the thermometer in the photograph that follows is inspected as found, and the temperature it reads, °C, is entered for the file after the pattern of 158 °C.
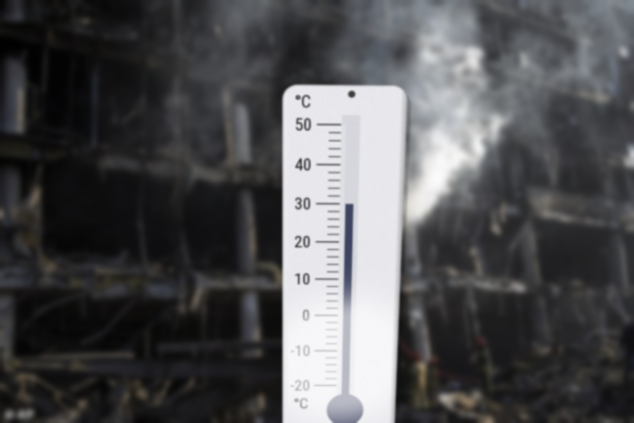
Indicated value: 30 °C
